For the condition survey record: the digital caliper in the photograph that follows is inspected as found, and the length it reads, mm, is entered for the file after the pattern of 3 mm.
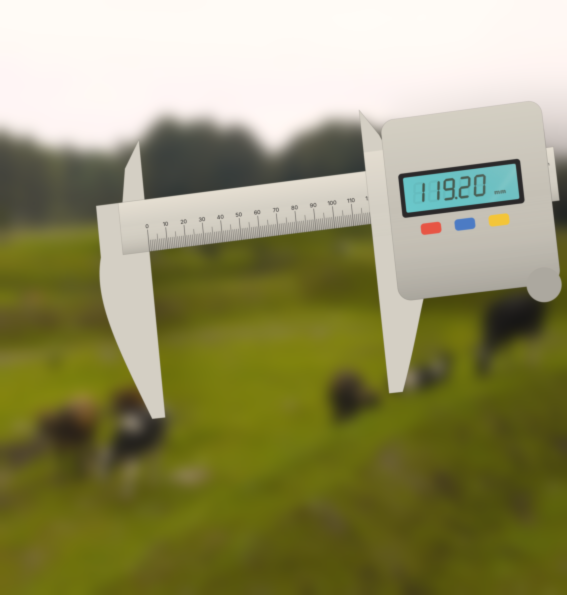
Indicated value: 119.20 mm
